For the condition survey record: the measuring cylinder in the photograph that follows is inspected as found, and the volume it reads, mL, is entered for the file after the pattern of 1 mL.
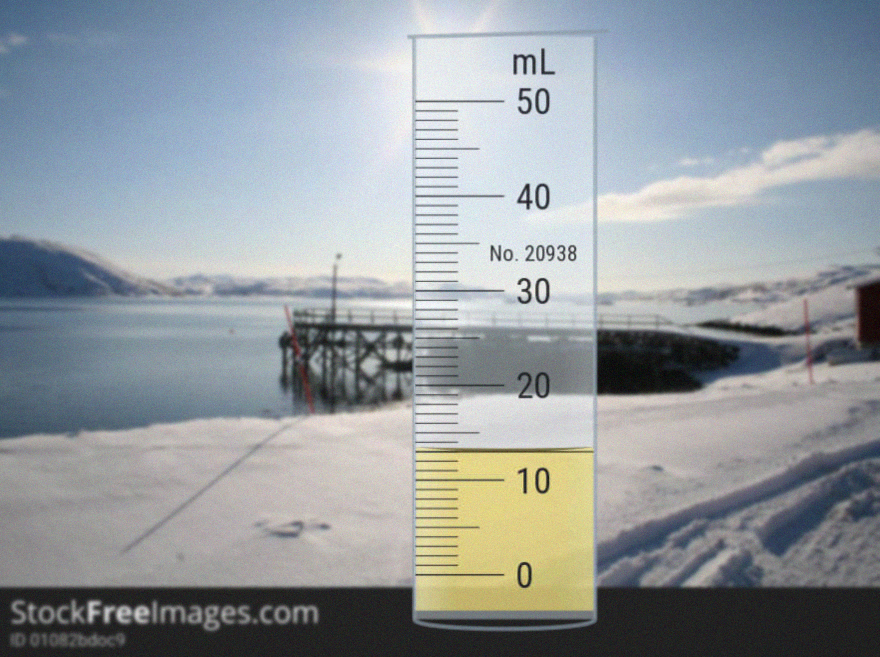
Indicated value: 13 mL
